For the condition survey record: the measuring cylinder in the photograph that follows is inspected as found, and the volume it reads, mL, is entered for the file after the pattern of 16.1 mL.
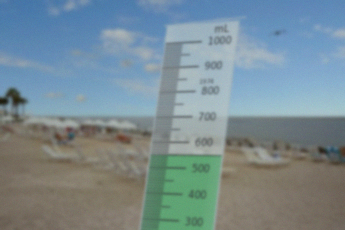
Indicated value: 550 mL
